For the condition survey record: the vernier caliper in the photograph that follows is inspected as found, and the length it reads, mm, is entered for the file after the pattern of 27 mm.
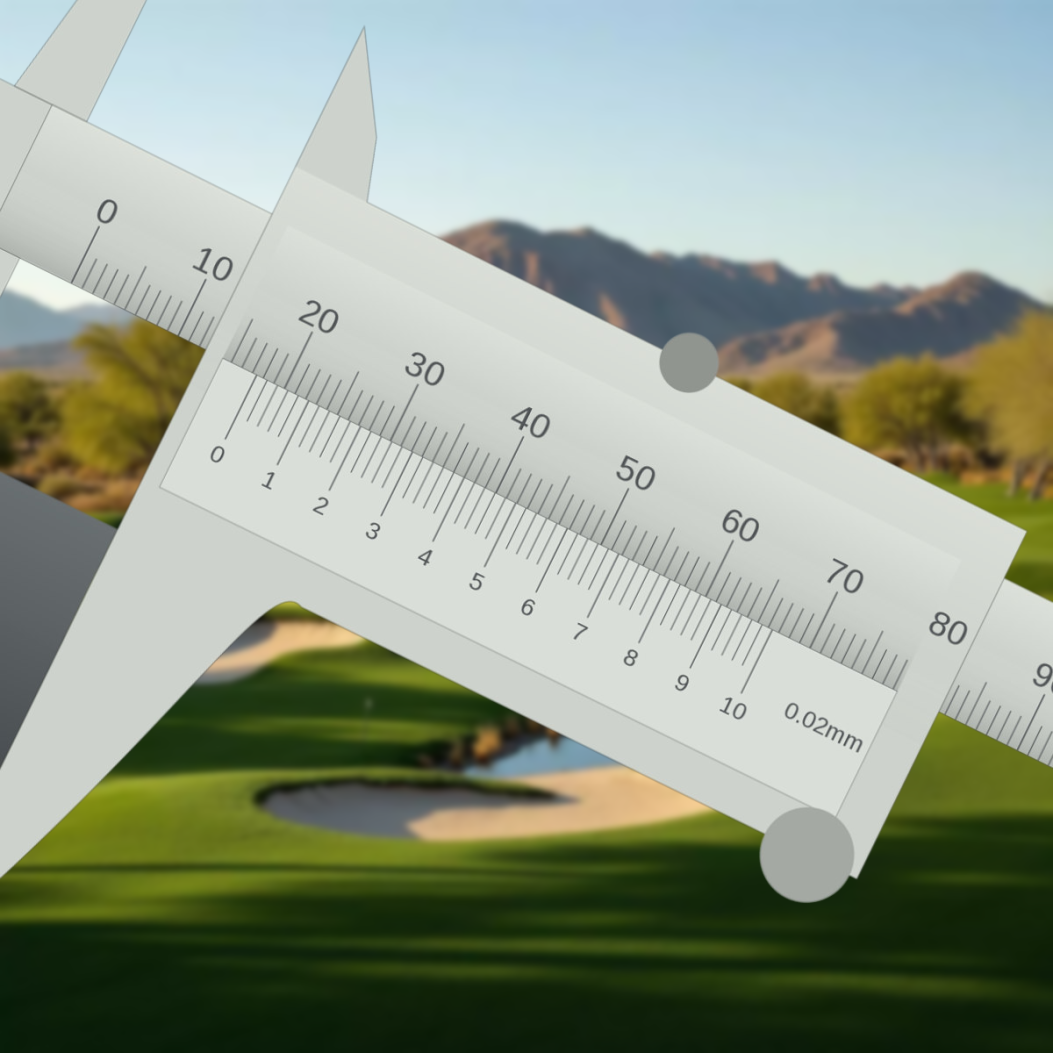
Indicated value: 17.4 mm
